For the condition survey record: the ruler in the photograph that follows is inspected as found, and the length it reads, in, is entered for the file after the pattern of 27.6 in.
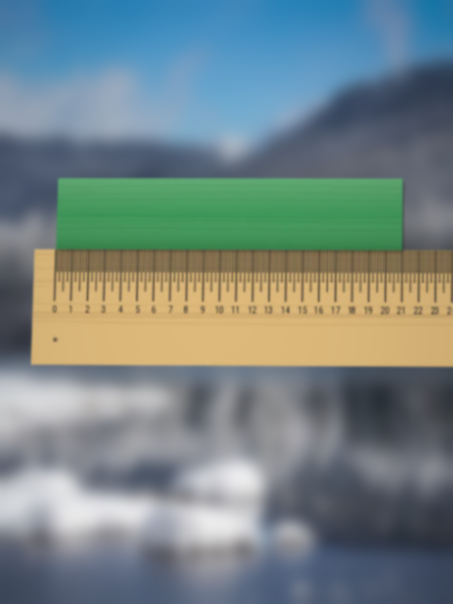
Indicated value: 21 in
